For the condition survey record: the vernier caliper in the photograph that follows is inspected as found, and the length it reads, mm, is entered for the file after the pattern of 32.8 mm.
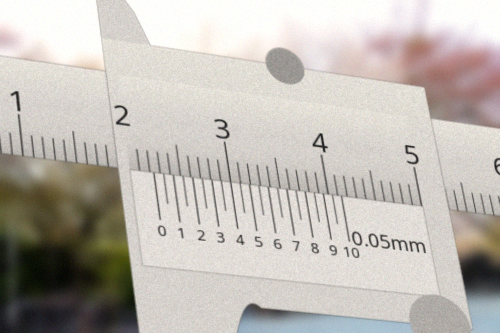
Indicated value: 22.4 mm
